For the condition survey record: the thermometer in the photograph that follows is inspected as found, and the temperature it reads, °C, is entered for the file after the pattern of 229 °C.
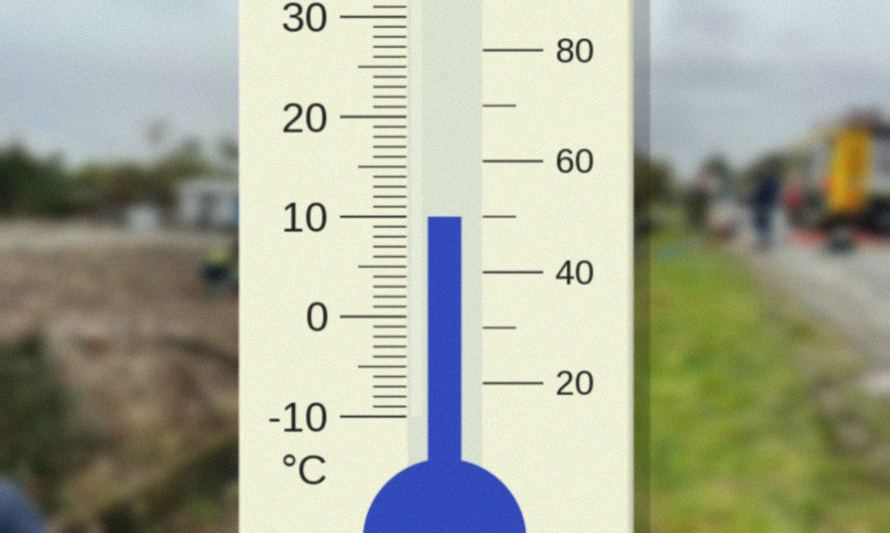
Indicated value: 10 °C
